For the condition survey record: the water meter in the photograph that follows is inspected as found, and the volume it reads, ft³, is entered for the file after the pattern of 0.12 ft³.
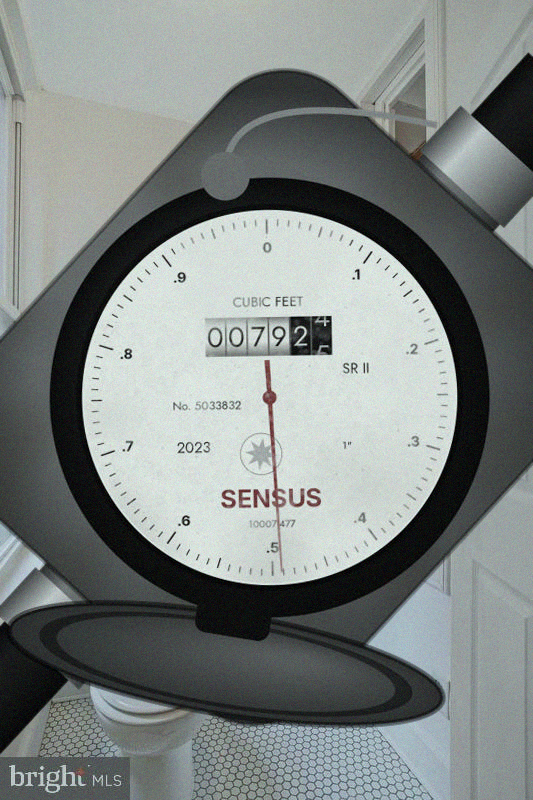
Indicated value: 7924.49 ft³
